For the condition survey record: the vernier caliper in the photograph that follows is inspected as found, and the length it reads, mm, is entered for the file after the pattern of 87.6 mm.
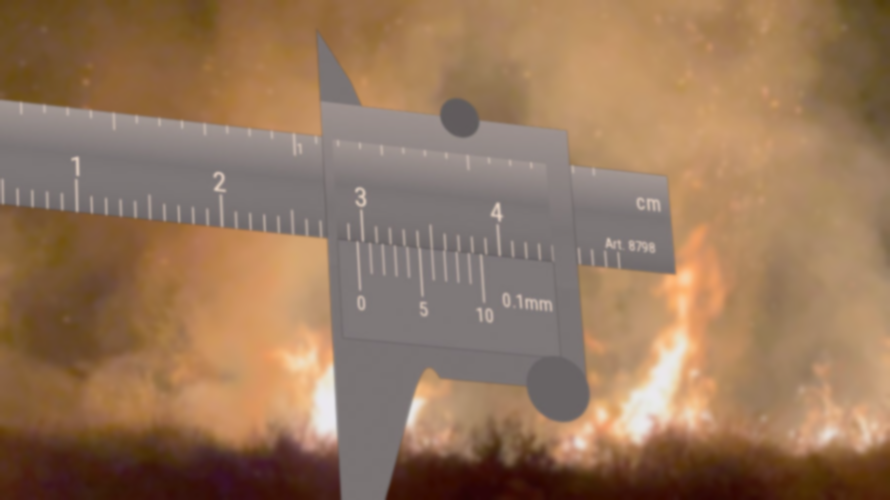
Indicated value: 29.6 mm
